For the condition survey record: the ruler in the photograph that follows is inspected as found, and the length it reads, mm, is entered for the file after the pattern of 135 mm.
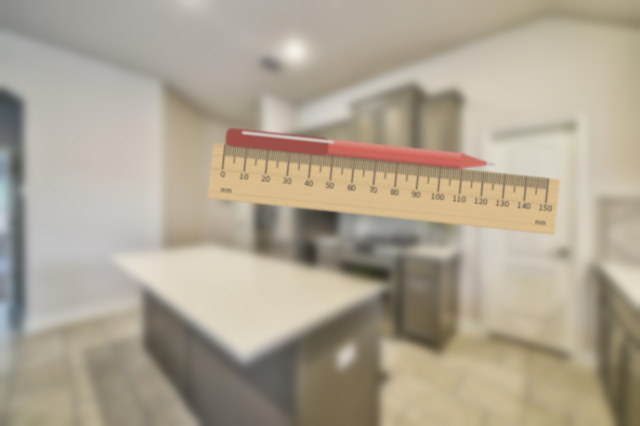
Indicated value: 125 mm
